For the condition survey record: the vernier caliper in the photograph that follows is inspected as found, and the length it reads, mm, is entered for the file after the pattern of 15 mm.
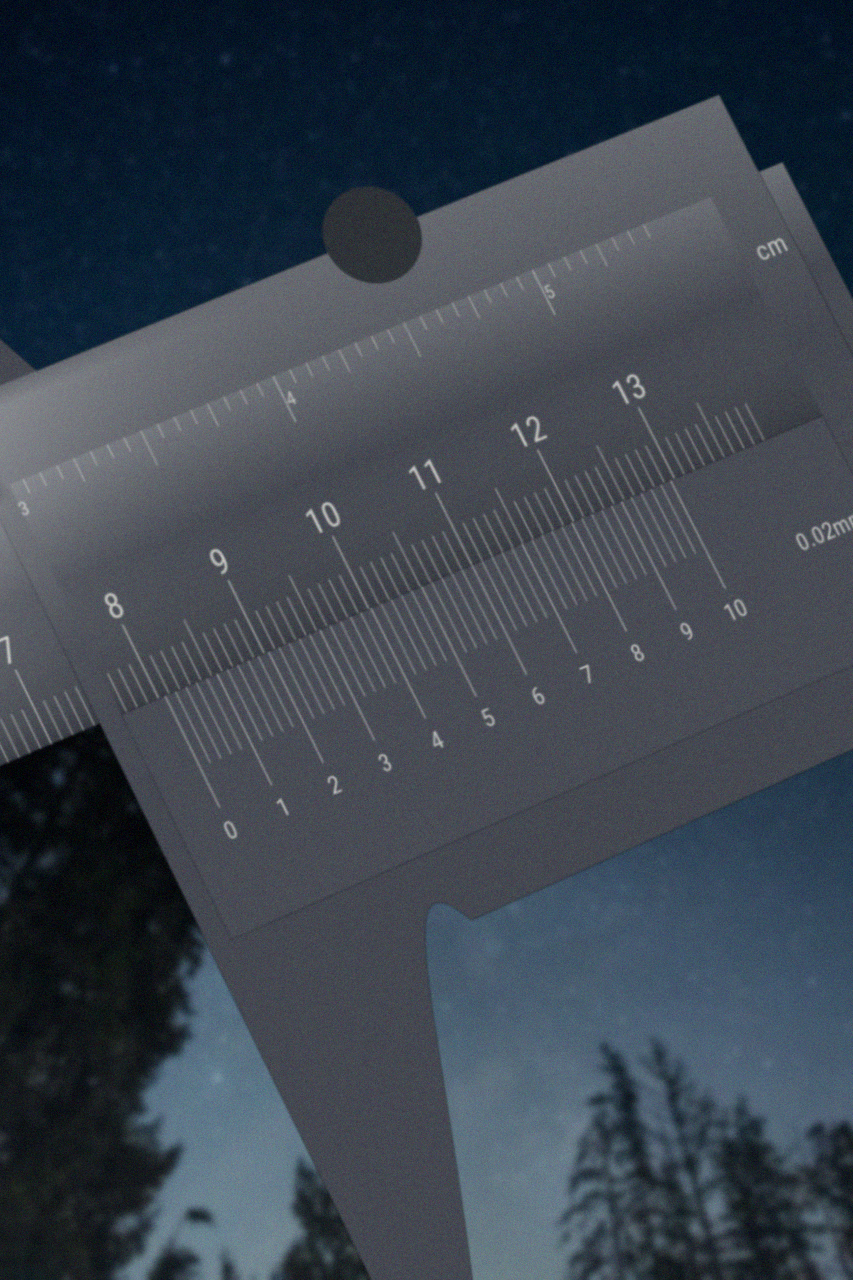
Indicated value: 80.6 mm
